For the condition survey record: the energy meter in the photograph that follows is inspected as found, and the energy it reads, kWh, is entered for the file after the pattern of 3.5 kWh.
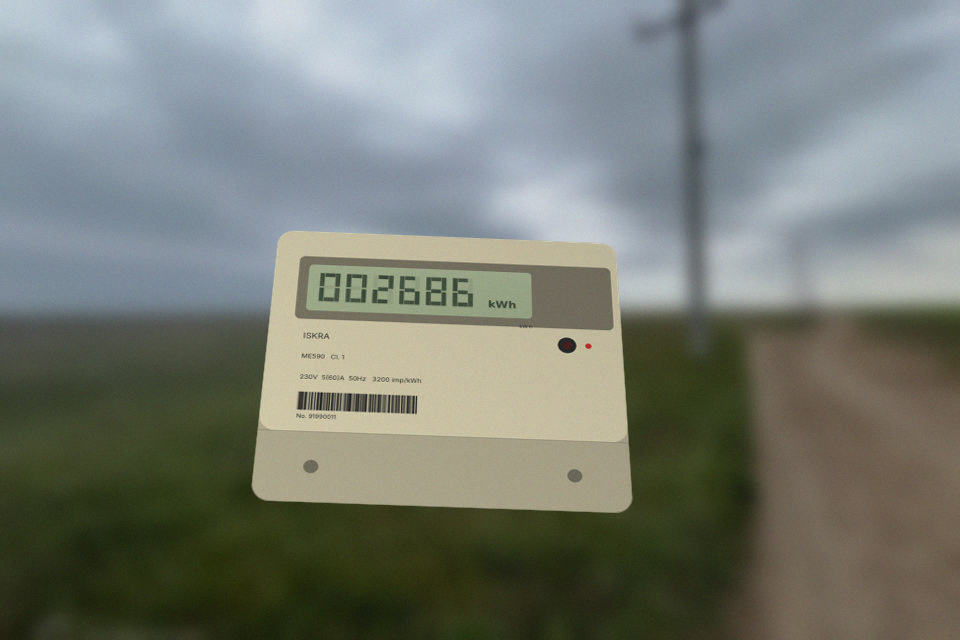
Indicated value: 2686 kWh
